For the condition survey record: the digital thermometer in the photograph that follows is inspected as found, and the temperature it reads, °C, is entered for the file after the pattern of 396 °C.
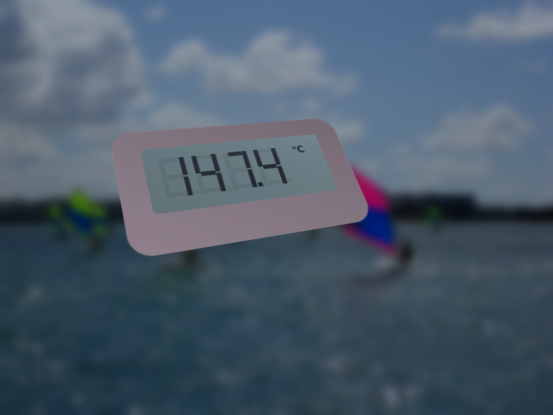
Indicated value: 147.4 °C
